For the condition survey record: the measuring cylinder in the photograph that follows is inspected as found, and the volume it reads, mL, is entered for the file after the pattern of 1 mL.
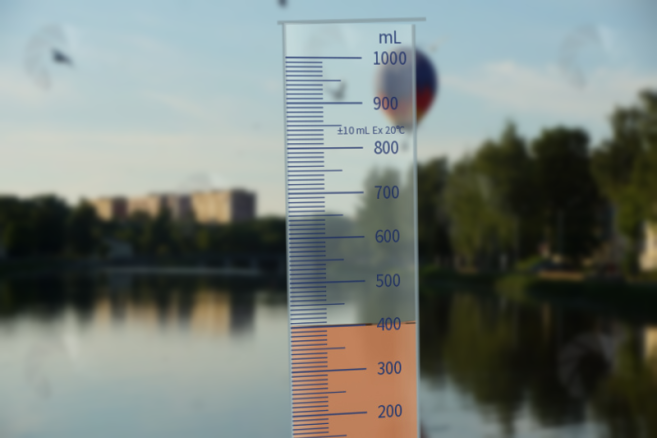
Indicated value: 400 mL
